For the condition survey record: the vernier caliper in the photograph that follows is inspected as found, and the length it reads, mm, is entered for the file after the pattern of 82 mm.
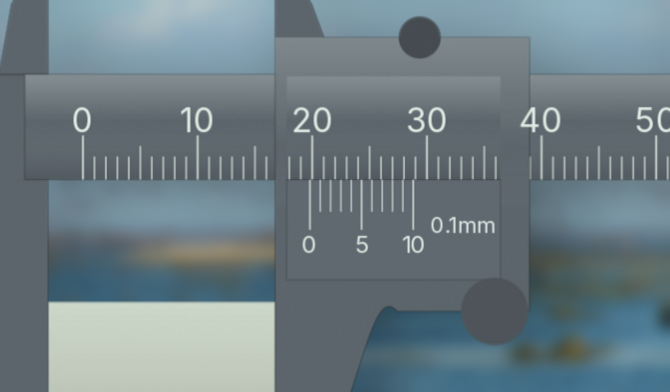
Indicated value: 19.8 mm
